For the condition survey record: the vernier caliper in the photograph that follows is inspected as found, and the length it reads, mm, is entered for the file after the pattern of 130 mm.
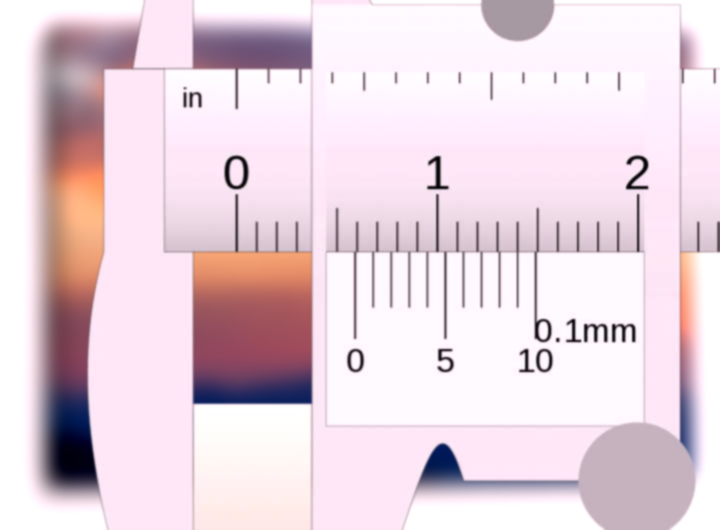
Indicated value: 5.9 mm
